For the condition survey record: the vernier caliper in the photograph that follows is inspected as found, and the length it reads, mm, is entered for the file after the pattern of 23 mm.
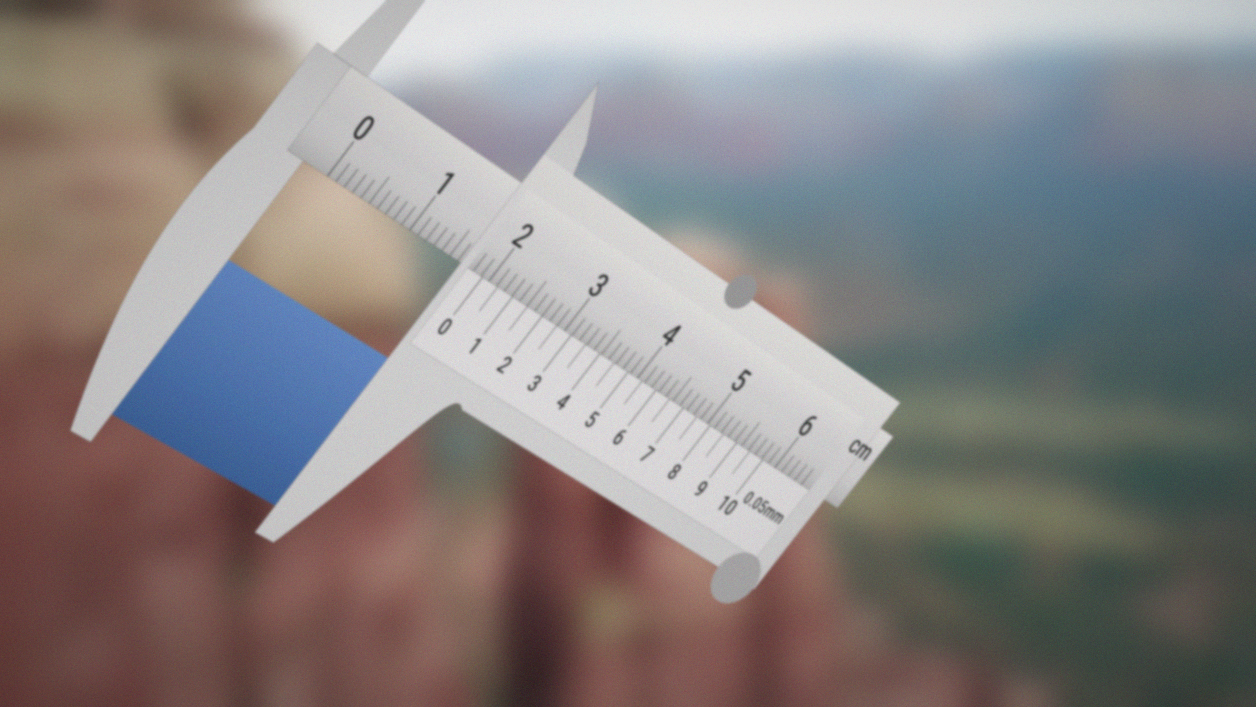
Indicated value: 19.2 mm
